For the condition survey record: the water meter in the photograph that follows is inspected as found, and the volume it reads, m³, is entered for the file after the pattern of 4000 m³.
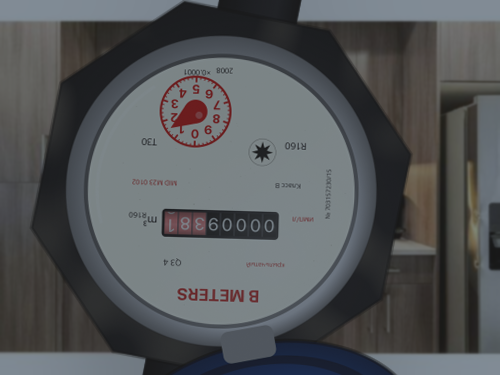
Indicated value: 9.3811 m³
